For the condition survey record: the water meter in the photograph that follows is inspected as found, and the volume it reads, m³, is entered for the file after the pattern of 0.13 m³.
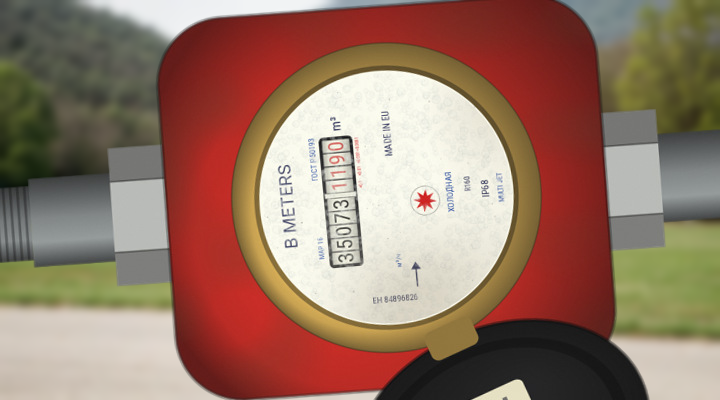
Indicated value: 35073.1190 m³
